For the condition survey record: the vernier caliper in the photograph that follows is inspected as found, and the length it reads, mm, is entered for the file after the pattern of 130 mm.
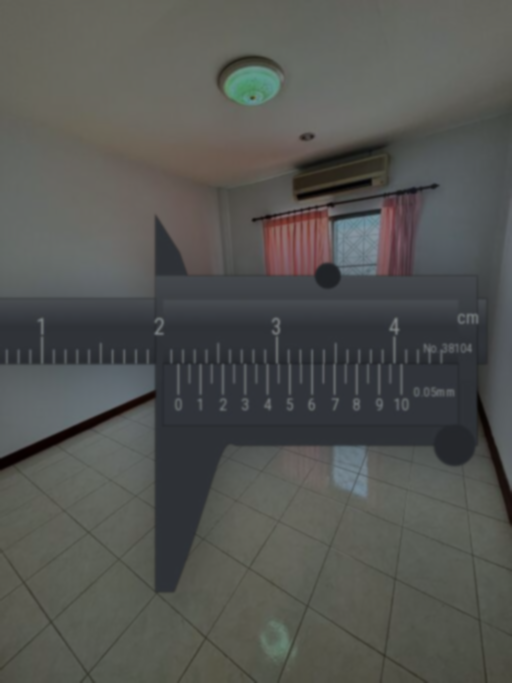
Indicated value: 21.6 mm
